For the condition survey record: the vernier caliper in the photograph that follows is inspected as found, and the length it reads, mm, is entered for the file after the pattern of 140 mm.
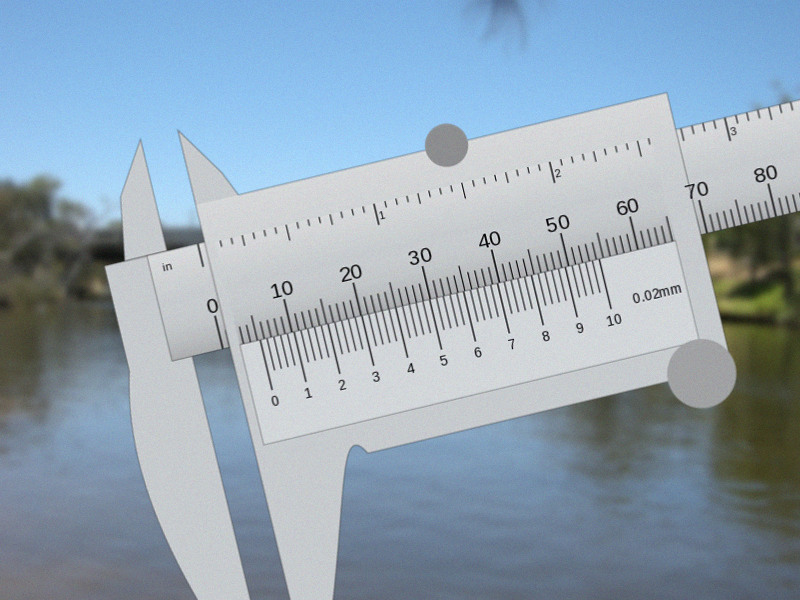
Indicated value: 5.4 mm
